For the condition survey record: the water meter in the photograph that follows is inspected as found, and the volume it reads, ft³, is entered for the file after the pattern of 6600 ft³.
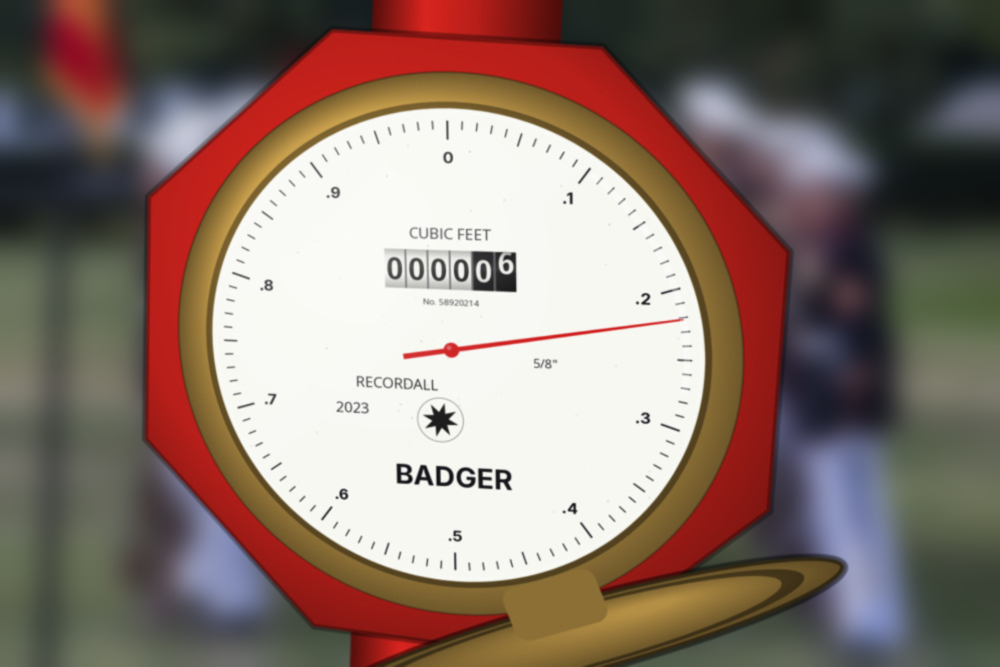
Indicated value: 6.22 ft³
